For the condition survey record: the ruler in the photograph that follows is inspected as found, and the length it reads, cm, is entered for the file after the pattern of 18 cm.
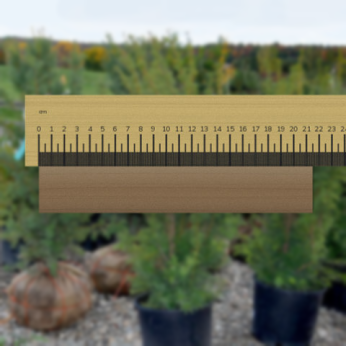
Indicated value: 21.5 cm
